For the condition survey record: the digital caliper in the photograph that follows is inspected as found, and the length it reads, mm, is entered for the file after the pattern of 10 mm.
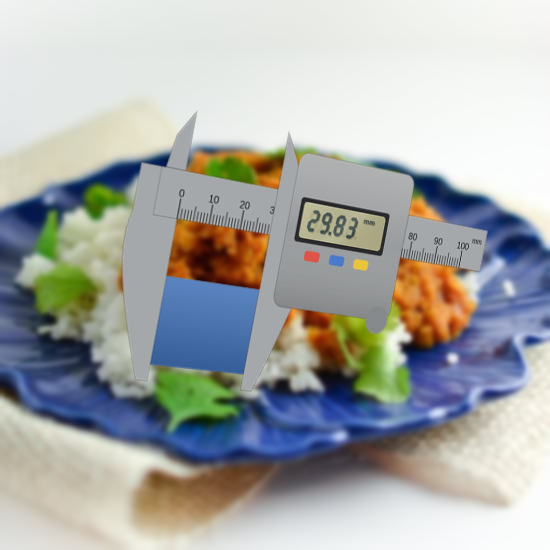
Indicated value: 29.83 mm
